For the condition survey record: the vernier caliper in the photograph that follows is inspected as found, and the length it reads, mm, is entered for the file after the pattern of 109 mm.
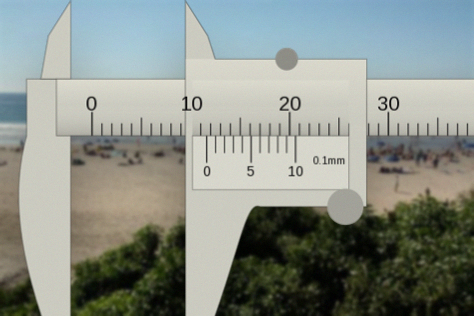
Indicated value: 11.6 mm
